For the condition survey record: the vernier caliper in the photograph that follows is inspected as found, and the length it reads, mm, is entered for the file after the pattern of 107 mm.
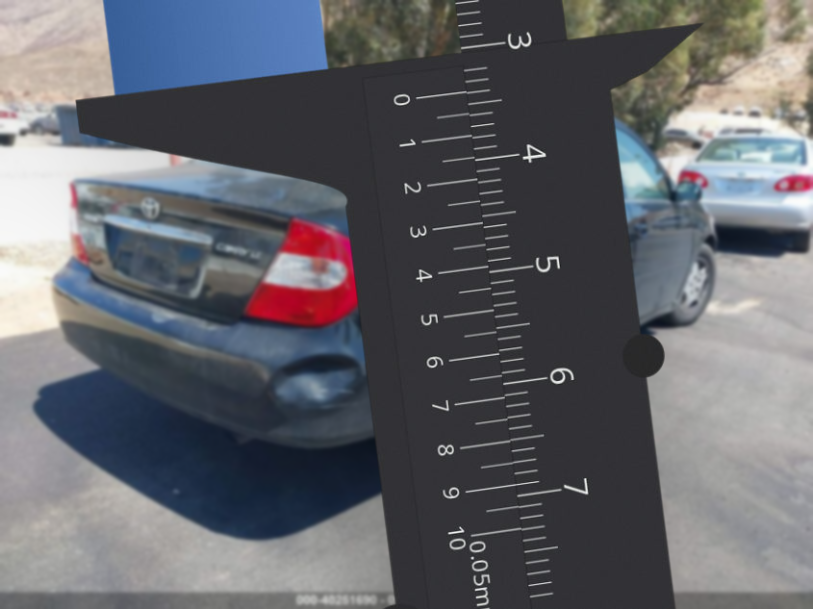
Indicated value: 33.9 mm
